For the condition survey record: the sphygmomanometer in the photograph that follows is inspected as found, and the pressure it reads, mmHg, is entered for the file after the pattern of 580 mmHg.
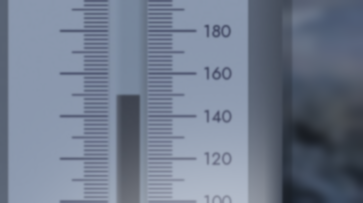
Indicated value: 150 mmHg
